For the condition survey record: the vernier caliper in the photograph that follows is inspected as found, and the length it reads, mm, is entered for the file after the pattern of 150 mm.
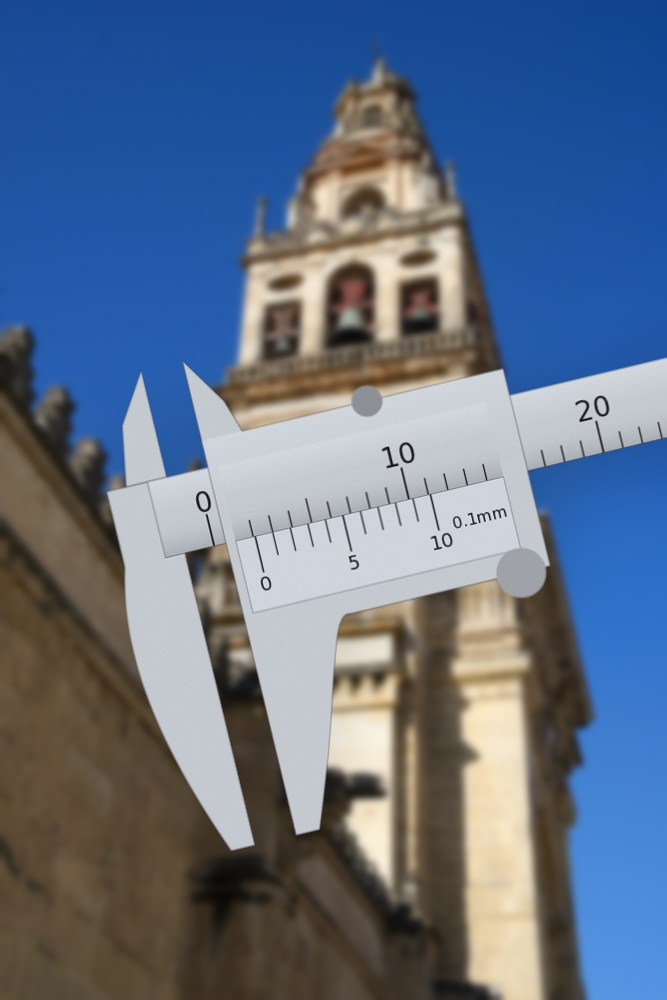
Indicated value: 2.1 mm
